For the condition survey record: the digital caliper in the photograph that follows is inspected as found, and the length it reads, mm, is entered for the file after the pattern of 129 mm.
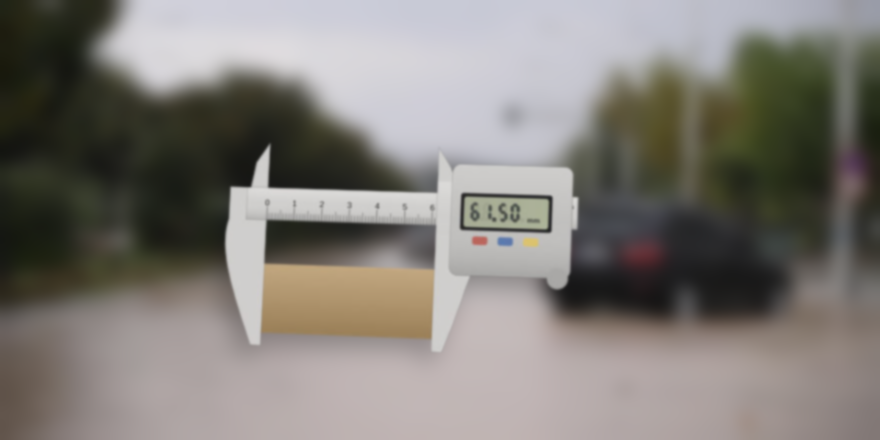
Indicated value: 61.50 mm
